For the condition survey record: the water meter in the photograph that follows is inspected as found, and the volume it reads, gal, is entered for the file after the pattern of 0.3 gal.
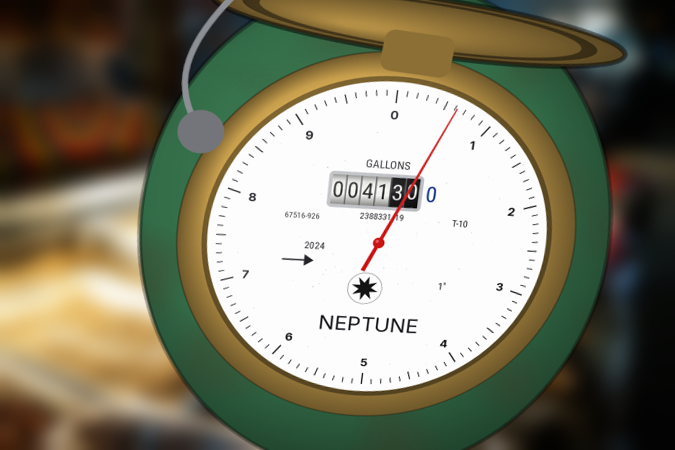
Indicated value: 41300.6 gal
